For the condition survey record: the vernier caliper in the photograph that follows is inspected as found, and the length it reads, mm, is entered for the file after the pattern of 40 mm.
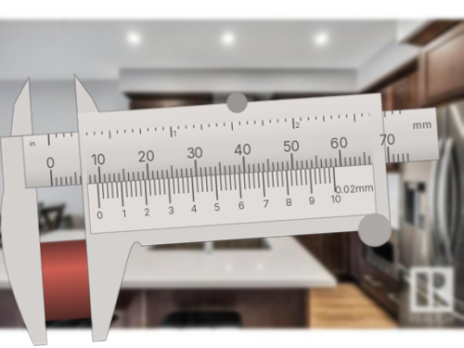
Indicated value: 9.5 mm
